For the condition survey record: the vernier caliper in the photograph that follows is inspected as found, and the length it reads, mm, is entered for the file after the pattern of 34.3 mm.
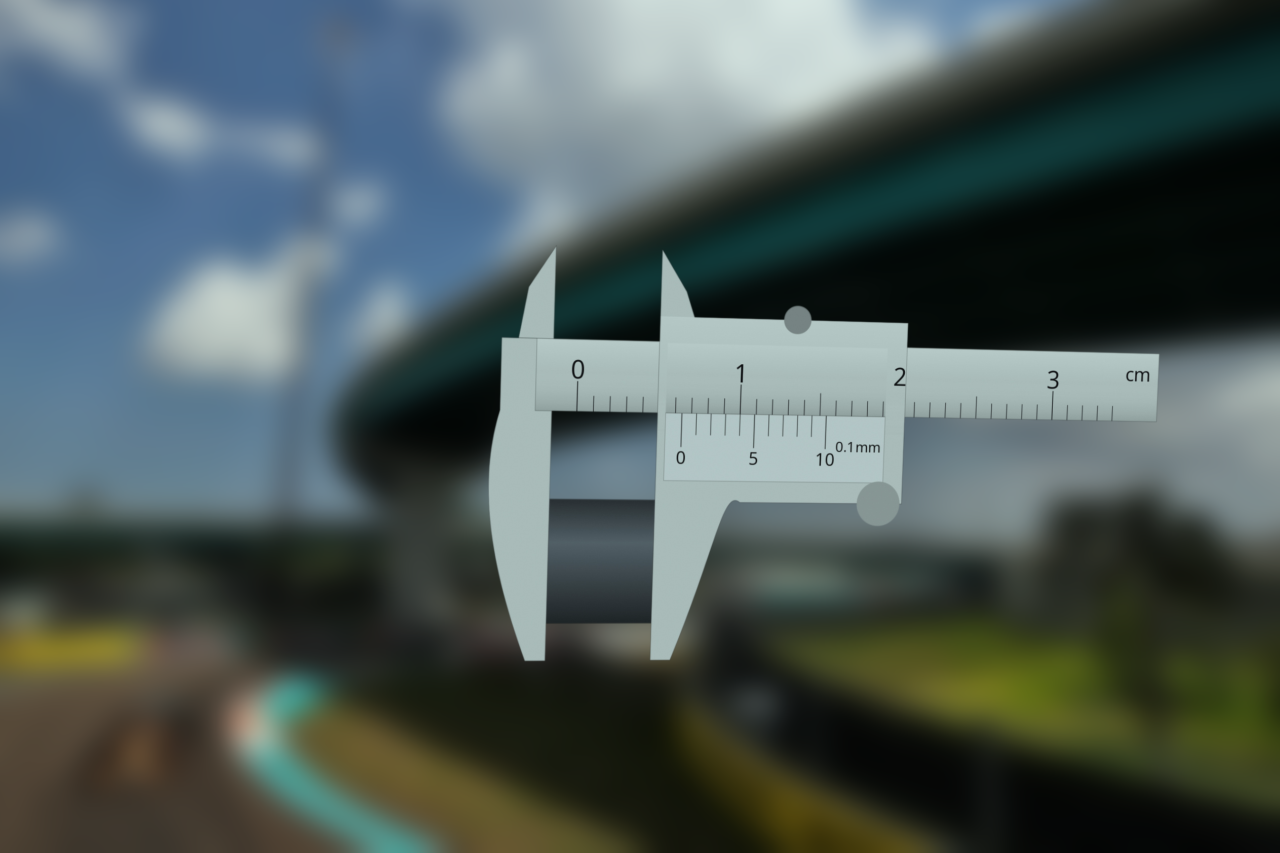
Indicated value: 6.4 mm
